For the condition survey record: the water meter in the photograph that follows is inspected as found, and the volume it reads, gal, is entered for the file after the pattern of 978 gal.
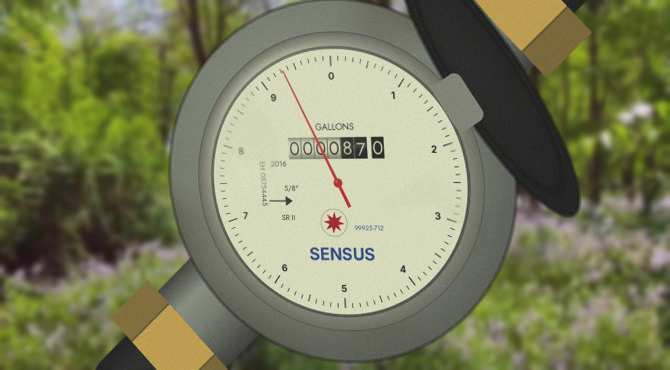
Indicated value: 869.3 gal
